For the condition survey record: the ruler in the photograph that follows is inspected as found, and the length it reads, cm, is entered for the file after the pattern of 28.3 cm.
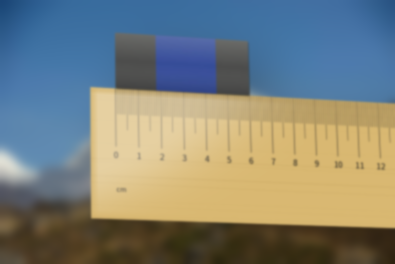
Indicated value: 6 cm
